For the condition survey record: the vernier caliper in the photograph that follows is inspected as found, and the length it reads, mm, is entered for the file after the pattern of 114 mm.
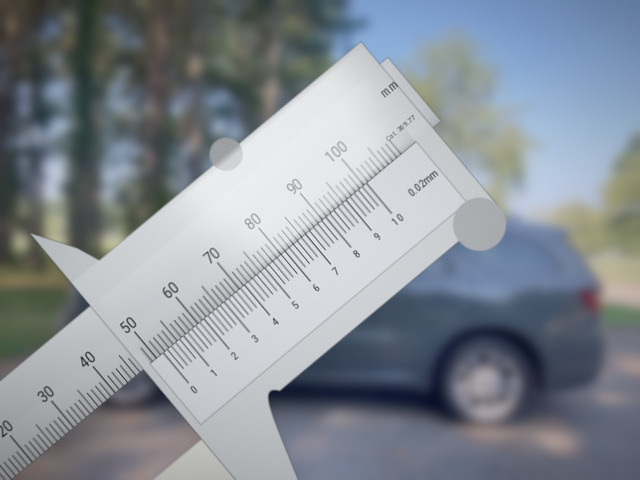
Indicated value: 51.6 mm
